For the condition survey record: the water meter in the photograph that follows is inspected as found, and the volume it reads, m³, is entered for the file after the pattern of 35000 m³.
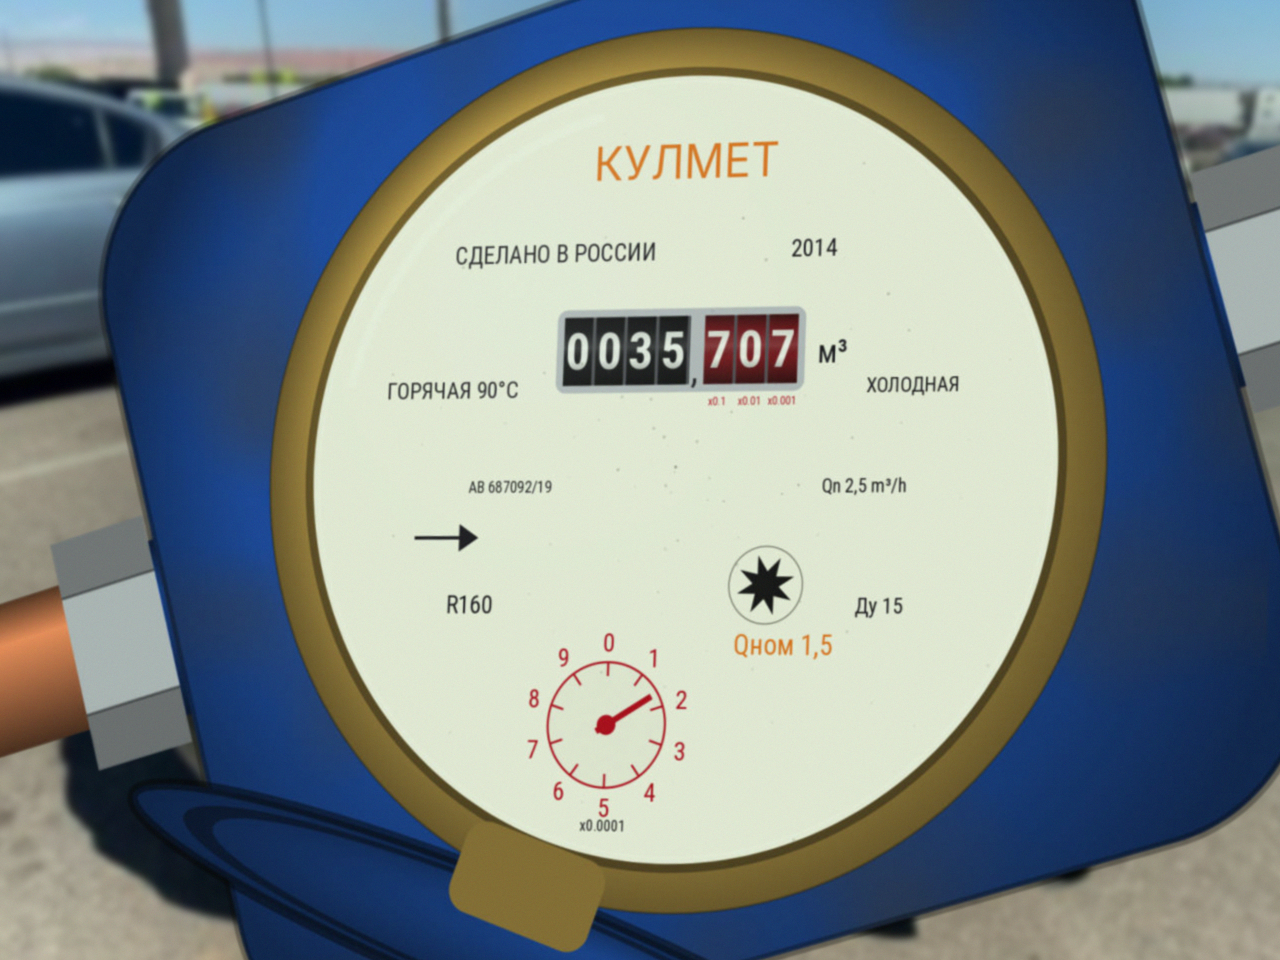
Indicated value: 35.7071 m³
